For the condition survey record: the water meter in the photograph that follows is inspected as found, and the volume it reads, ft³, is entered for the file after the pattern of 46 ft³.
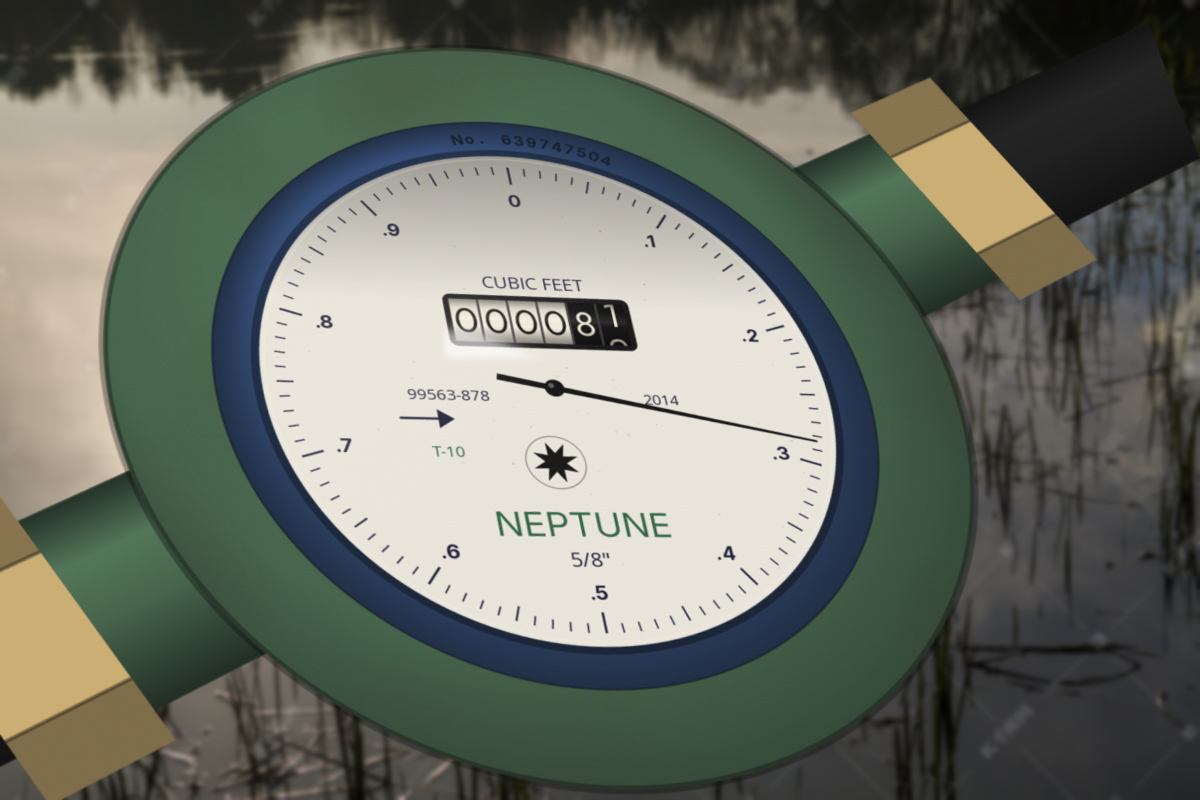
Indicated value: 81.28 ft³
